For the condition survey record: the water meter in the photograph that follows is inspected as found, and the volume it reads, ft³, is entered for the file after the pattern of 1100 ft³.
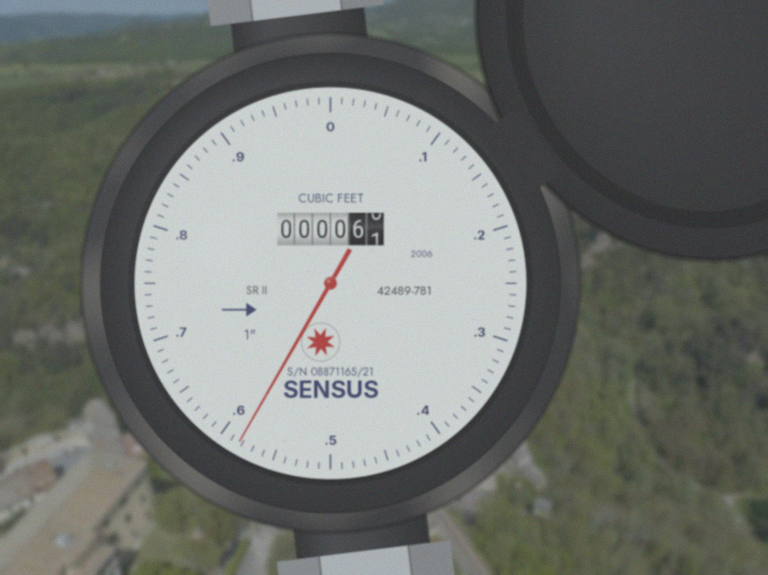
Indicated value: 60.58 ft³
